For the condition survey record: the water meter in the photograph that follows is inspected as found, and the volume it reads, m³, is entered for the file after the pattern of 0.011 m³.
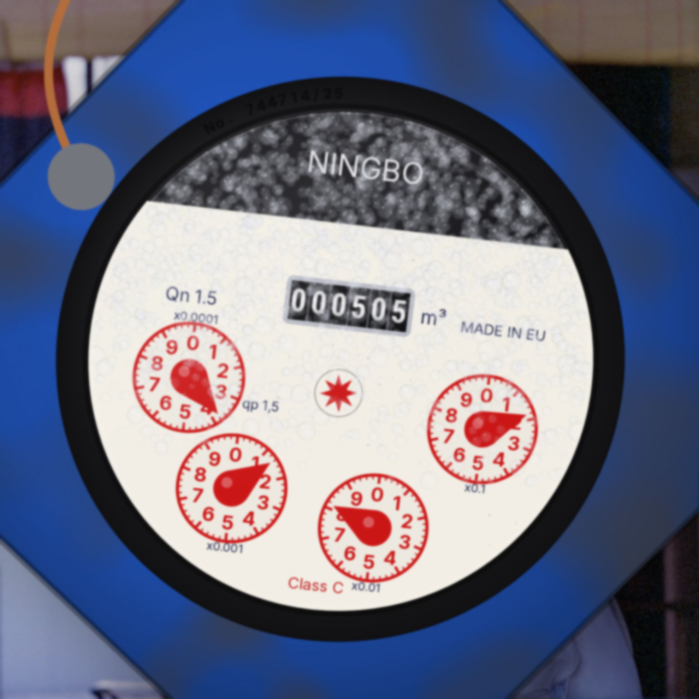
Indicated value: 505.1813 m³
